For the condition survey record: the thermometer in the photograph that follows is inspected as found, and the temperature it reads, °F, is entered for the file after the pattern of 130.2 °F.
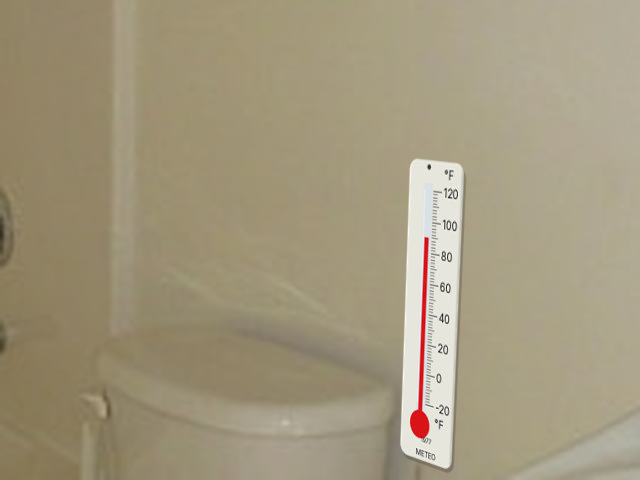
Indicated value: 90 °F
